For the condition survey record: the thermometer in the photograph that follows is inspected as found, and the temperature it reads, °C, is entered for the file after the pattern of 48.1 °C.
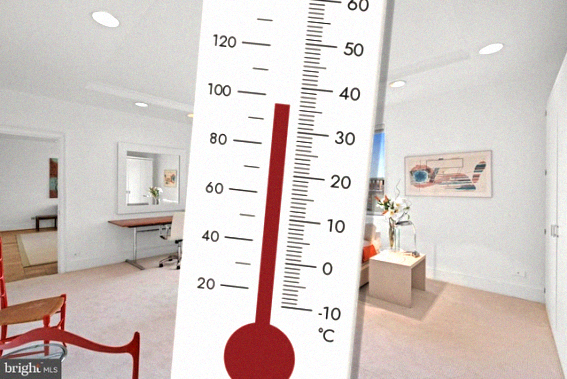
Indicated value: 36 °C
